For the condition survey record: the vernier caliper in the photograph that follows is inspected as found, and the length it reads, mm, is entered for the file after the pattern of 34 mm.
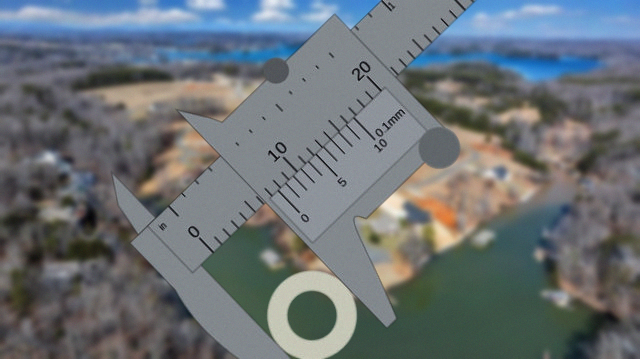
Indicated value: 7.7 mm
